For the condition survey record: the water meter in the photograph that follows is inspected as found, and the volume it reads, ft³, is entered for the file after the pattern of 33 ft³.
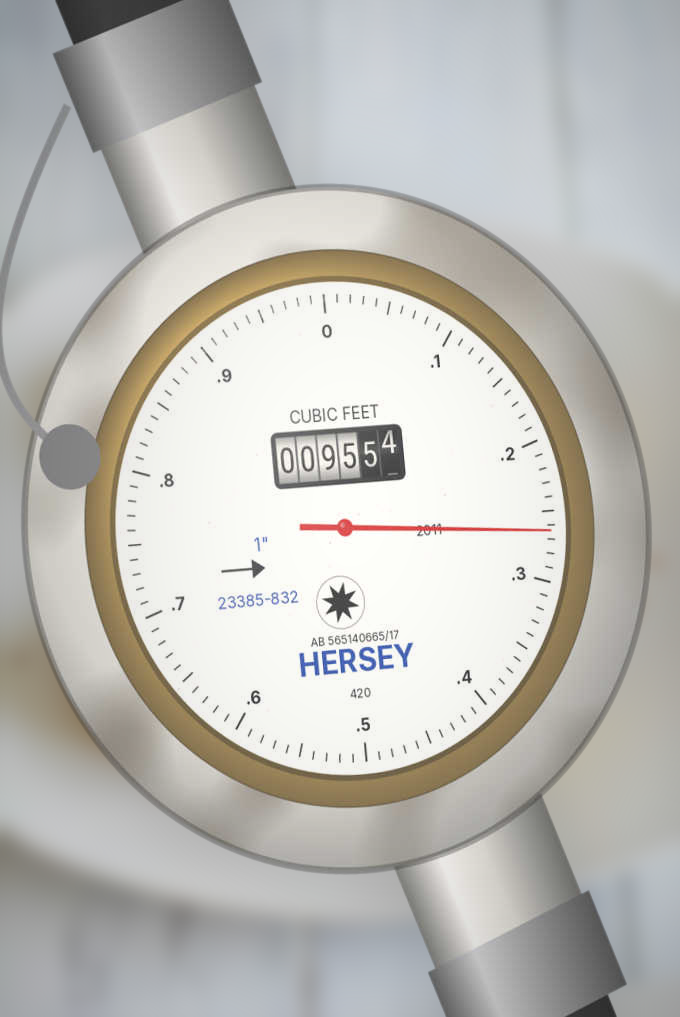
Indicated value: 9554.26 ft³
